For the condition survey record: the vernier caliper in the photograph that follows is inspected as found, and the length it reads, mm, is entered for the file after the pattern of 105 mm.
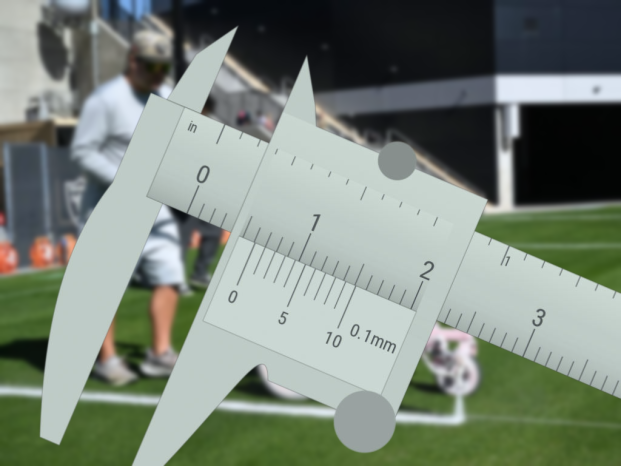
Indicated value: 6.1 mm
